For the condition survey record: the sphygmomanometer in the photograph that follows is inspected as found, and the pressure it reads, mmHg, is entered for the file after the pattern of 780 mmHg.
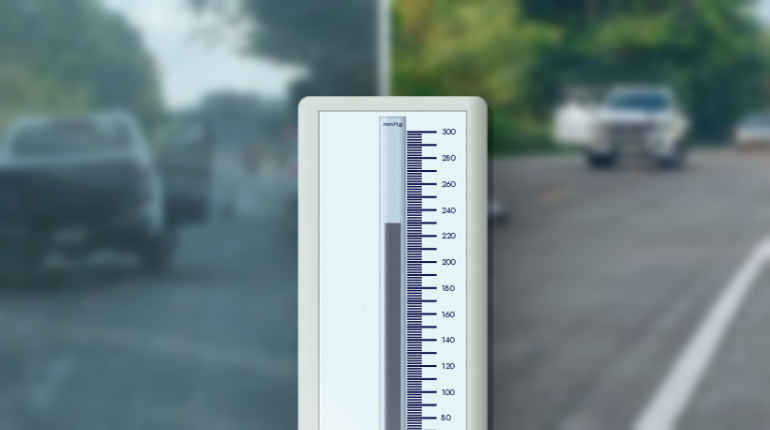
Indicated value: 230 mmHg
